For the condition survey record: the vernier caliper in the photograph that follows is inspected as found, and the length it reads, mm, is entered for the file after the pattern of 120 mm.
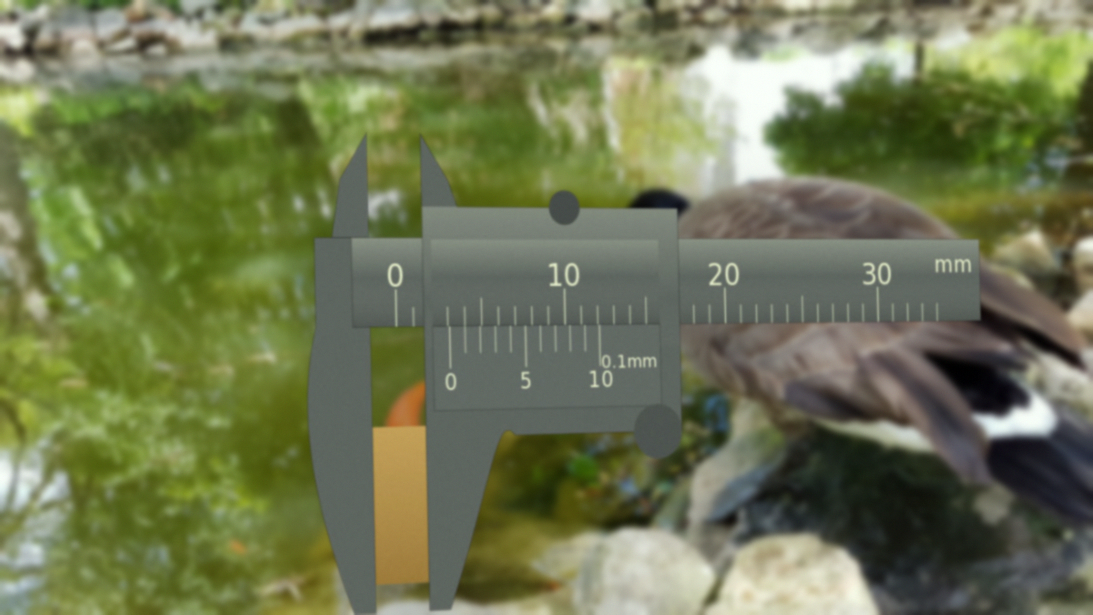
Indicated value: 3.1 mm
